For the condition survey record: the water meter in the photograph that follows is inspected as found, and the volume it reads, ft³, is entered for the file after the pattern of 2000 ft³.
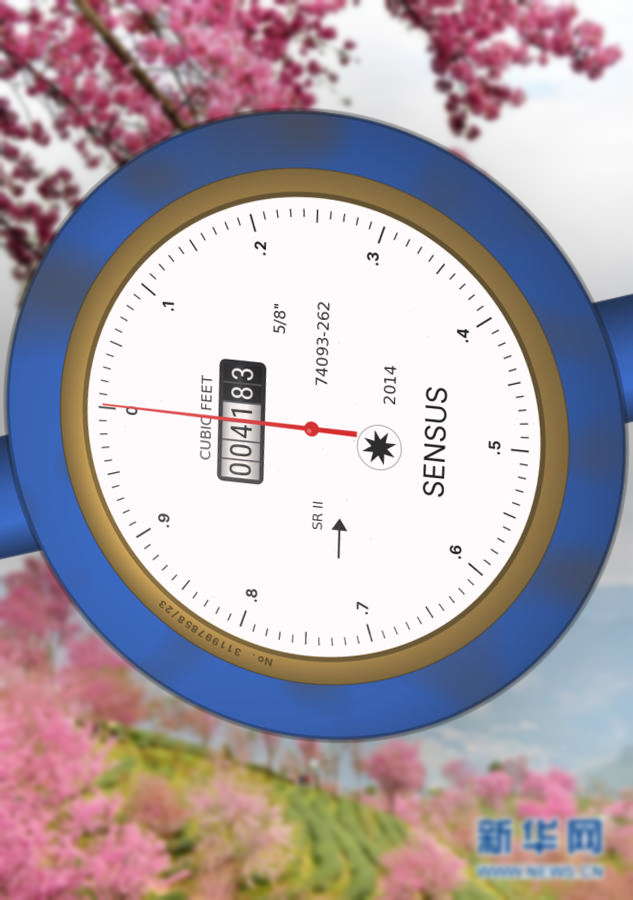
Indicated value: 4183.00 ft³
